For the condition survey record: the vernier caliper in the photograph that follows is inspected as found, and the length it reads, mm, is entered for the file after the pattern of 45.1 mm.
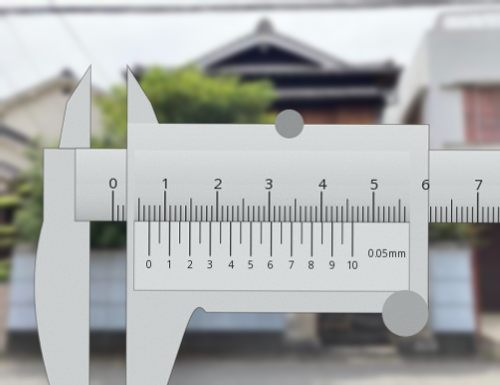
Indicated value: 7.0 mm
